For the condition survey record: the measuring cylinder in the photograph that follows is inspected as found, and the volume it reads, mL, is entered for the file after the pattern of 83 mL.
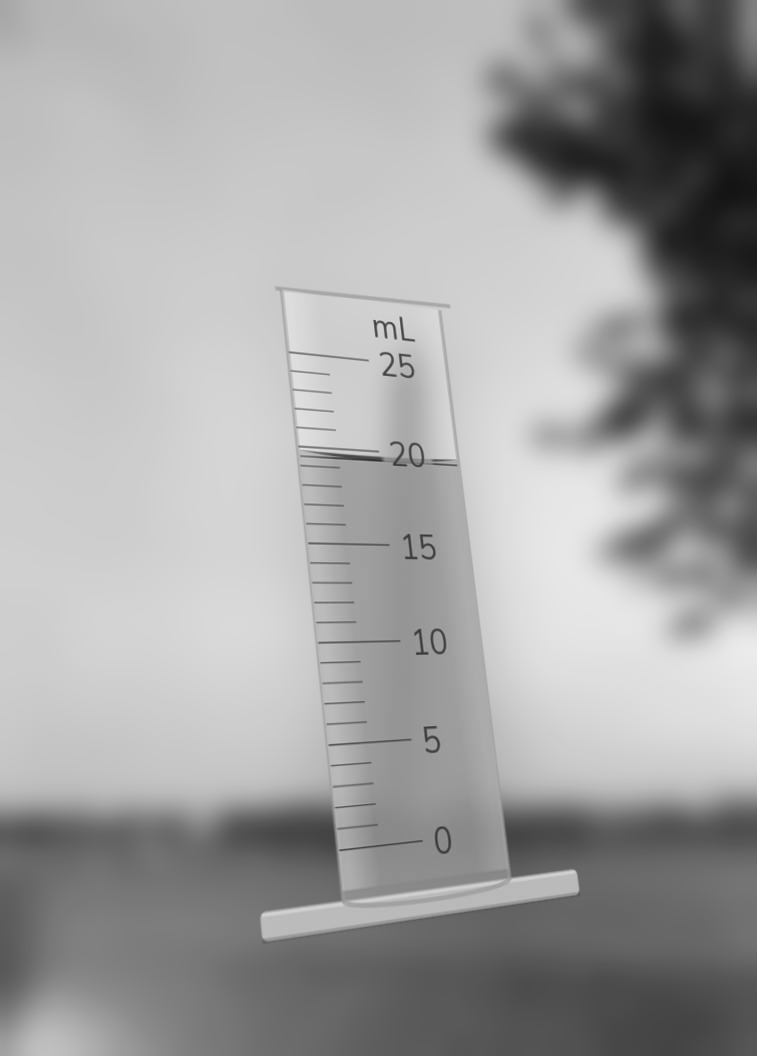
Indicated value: 19.5 mL
